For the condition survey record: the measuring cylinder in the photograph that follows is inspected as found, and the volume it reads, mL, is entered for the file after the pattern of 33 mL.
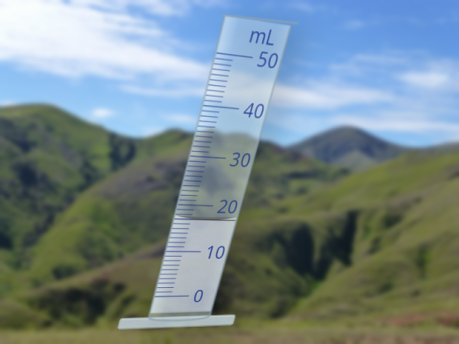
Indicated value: 17 mL
